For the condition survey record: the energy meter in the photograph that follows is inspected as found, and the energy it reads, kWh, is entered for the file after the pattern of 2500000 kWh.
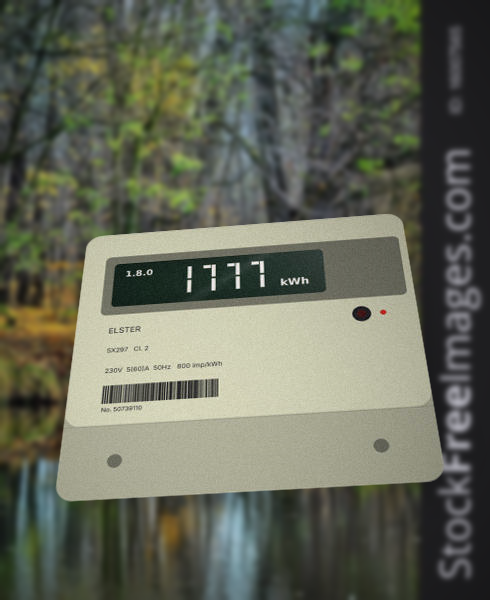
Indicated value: 1777 kWh
